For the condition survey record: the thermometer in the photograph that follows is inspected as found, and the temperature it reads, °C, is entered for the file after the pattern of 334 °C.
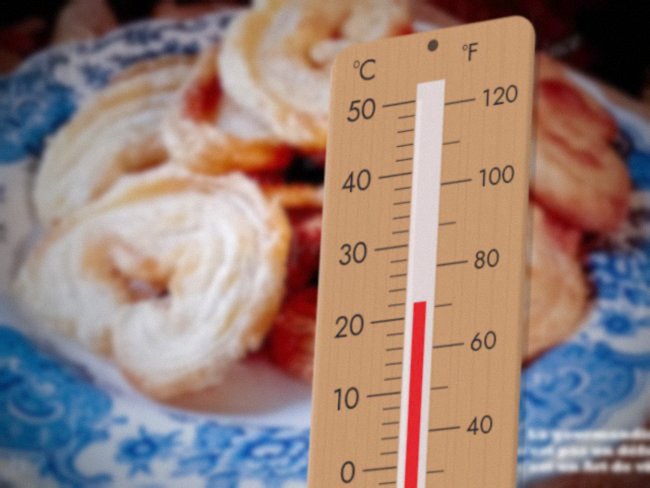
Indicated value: 22 °C
